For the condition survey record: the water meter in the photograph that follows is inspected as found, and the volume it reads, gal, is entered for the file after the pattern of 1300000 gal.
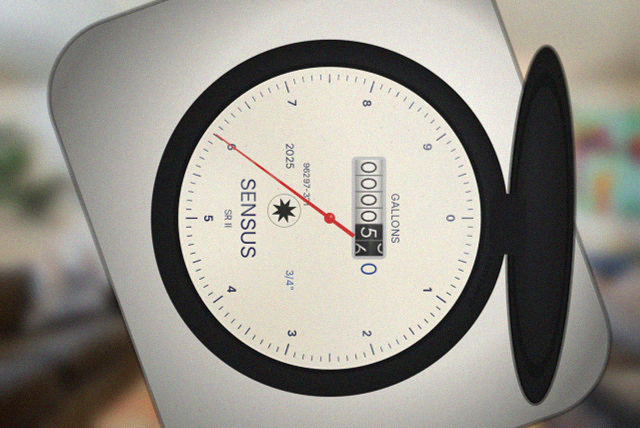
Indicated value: 556.0 gal
